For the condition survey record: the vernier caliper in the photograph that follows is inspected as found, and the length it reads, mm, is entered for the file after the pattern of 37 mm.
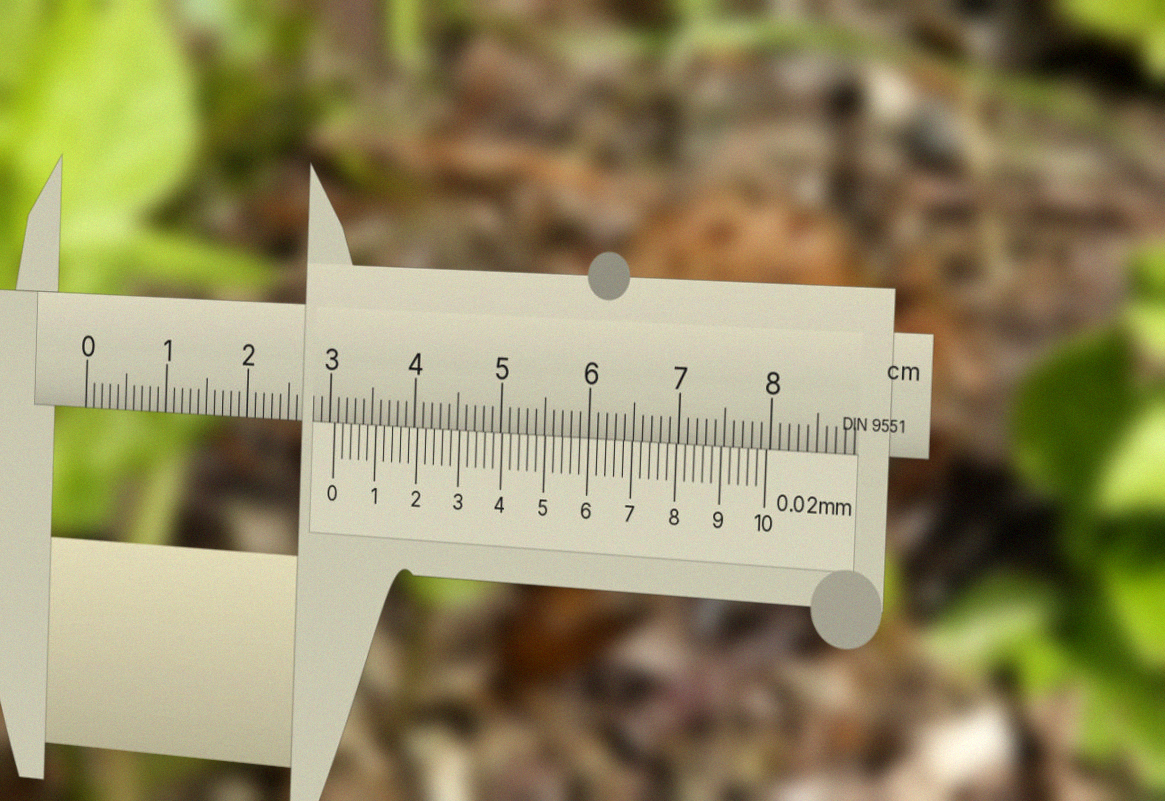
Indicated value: 30.6 mm
